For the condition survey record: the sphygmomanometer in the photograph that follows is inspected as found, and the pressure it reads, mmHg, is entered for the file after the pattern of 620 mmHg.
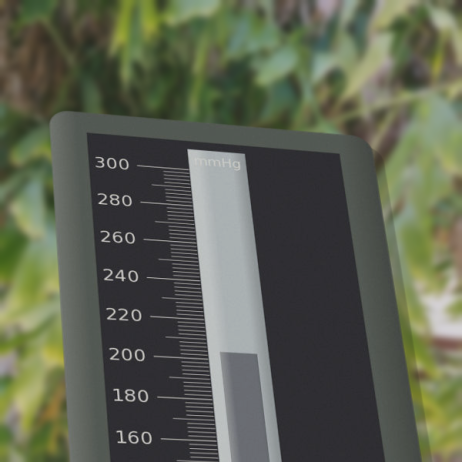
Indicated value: 204 mmHg
